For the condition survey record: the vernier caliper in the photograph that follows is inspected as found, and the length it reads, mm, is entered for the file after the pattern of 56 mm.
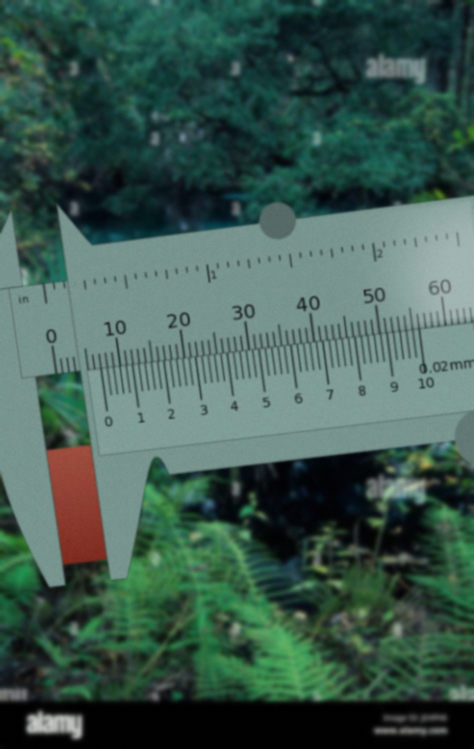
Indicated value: 7.0 mm
